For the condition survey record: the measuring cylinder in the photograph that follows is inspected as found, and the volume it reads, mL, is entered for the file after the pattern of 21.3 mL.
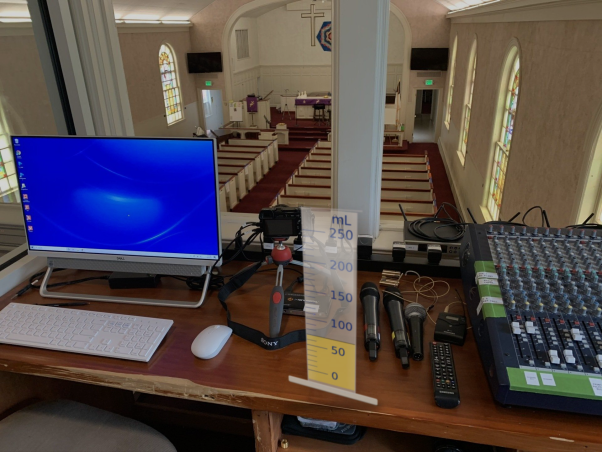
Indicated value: 70 mL
